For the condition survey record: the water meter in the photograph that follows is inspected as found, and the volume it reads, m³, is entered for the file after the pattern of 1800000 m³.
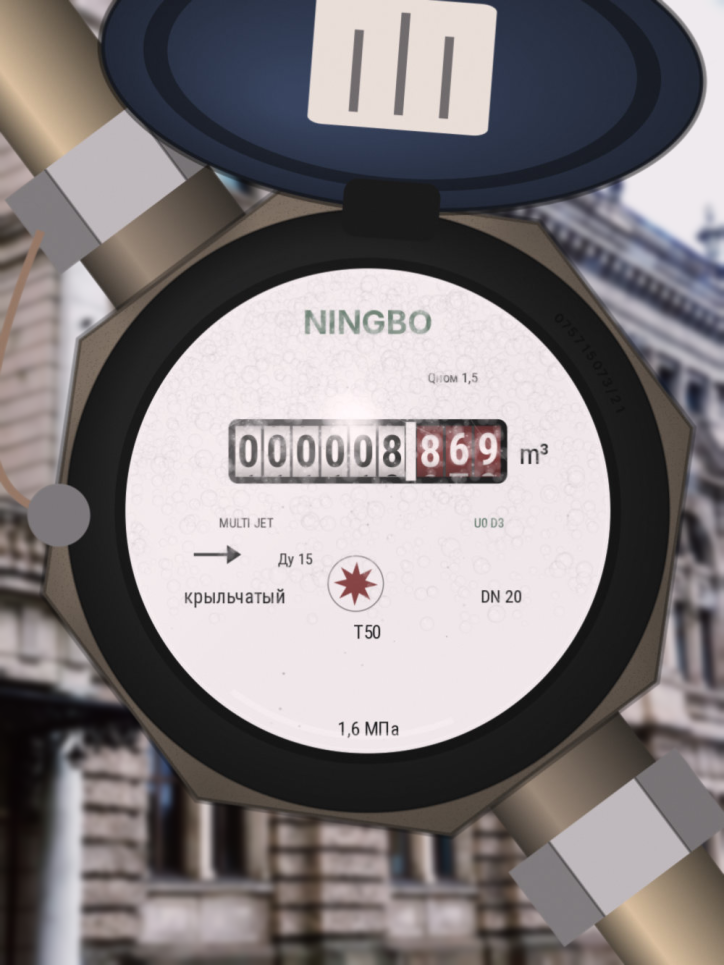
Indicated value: 8.869 m³
